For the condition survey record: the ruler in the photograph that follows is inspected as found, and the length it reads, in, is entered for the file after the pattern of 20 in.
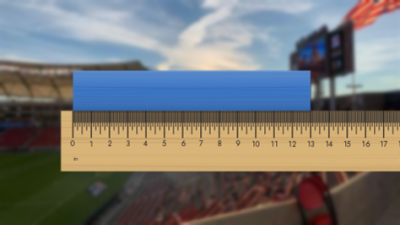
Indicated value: 13 in
